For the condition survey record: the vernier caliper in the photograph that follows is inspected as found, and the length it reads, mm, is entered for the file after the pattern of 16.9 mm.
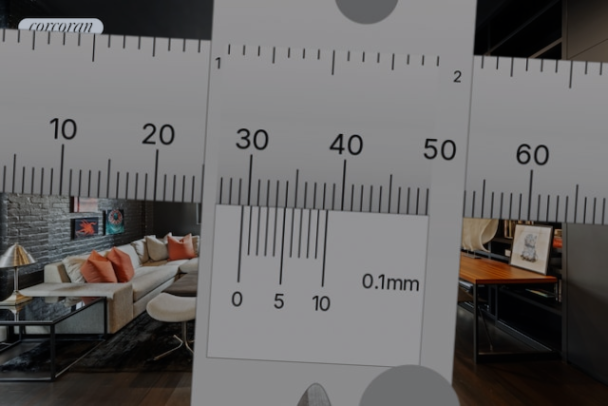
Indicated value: 29.4 mm
